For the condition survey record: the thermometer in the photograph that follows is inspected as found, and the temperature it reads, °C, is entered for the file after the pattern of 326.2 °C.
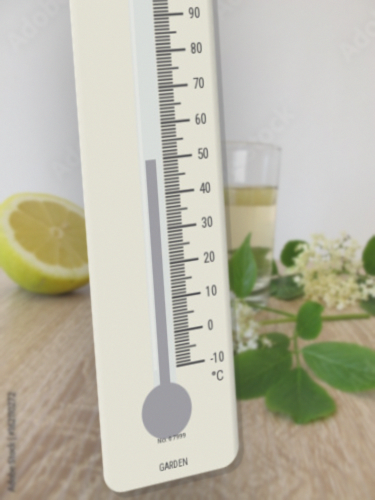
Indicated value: 50 °C
